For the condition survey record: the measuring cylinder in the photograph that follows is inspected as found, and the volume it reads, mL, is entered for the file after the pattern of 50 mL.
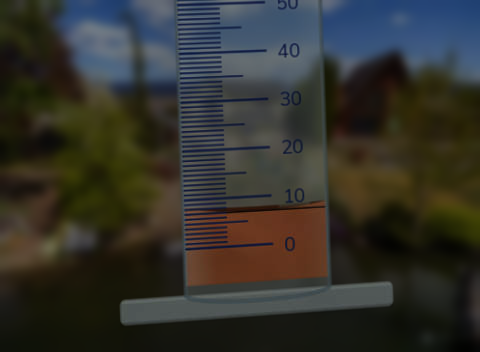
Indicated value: 7 mL
